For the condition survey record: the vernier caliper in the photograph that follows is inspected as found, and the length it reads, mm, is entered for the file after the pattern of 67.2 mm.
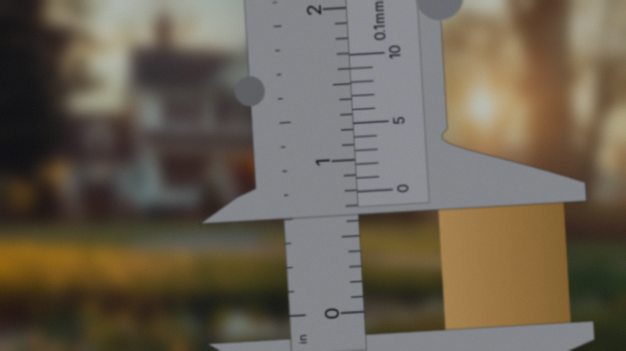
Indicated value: 7.9 mm
